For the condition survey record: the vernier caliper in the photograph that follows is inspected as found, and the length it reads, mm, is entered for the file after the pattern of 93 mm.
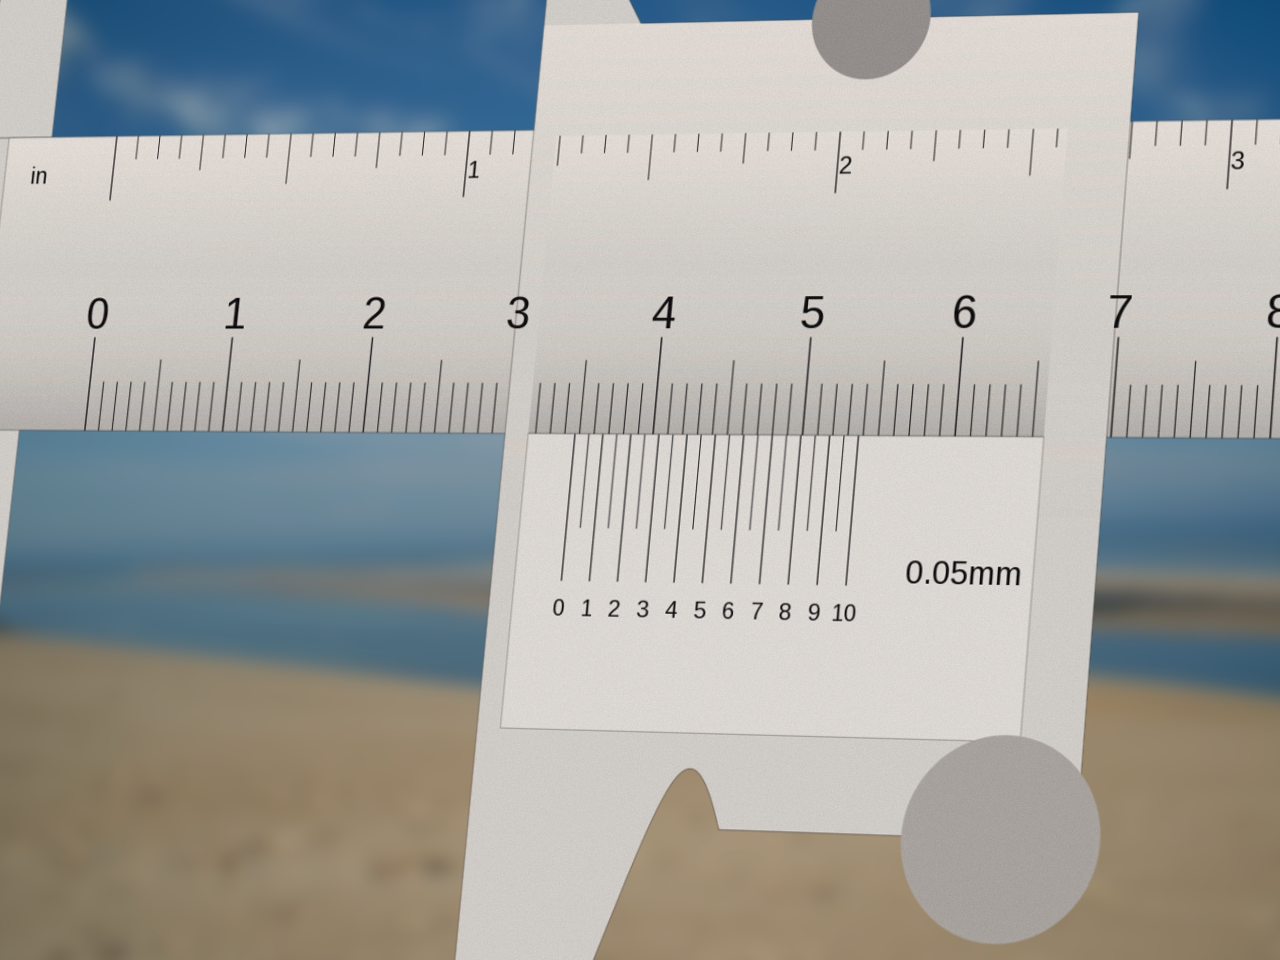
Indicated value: 34.7 mm
